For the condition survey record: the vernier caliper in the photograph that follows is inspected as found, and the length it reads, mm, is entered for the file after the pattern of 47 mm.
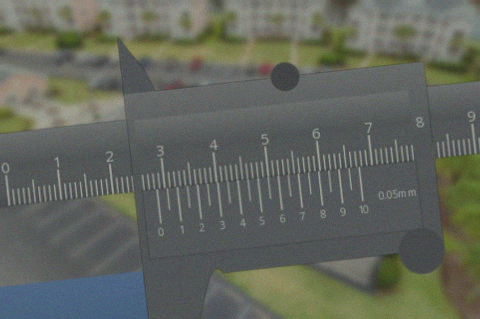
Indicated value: 28.5 mm
